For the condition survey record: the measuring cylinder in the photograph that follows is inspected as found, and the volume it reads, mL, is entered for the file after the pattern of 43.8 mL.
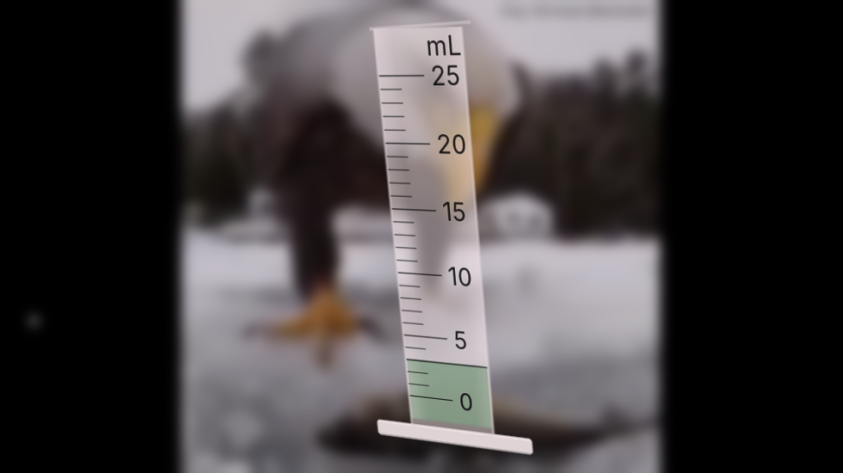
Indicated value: 3 mL
